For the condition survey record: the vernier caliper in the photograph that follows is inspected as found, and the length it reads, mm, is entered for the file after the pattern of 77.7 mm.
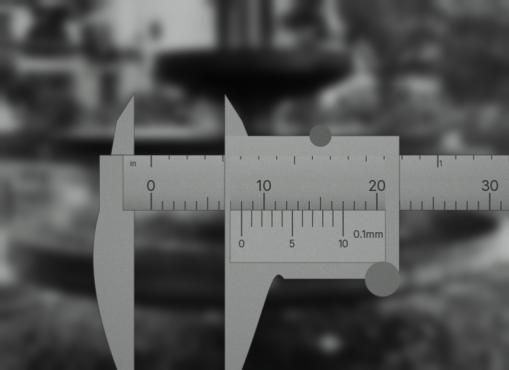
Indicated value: 8.0 mm
